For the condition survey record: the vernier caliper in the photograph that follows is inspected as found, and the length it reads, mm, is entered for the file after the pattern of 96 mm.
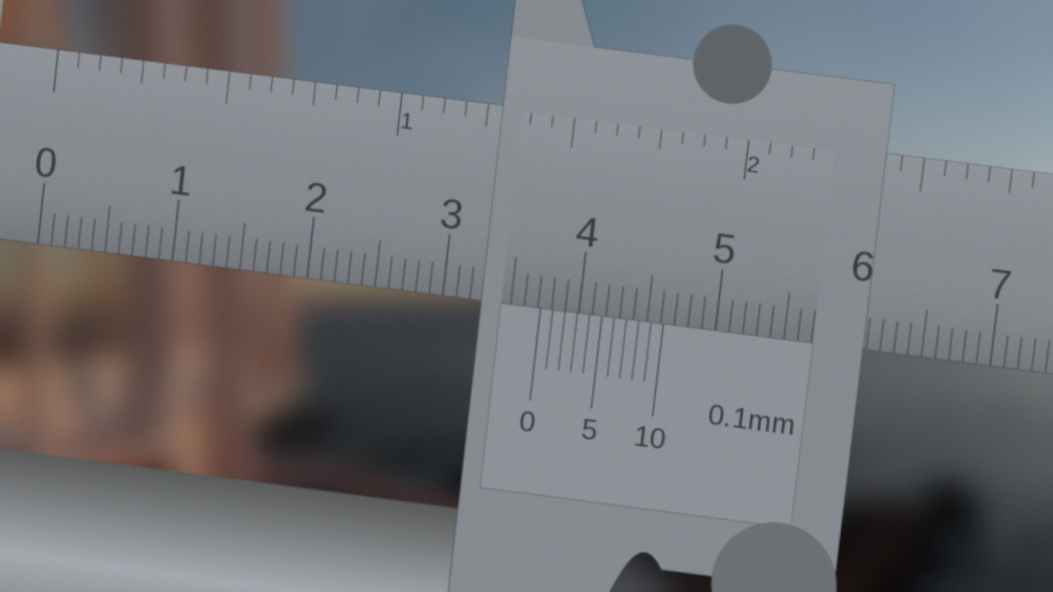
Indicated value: 37.2 mm
